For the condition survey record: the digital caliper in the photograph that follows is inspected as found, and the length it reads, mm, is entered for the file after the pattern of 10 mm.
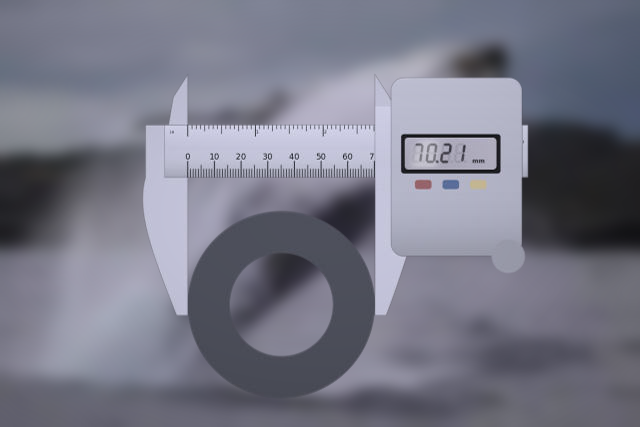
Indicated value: 70.21 mm
